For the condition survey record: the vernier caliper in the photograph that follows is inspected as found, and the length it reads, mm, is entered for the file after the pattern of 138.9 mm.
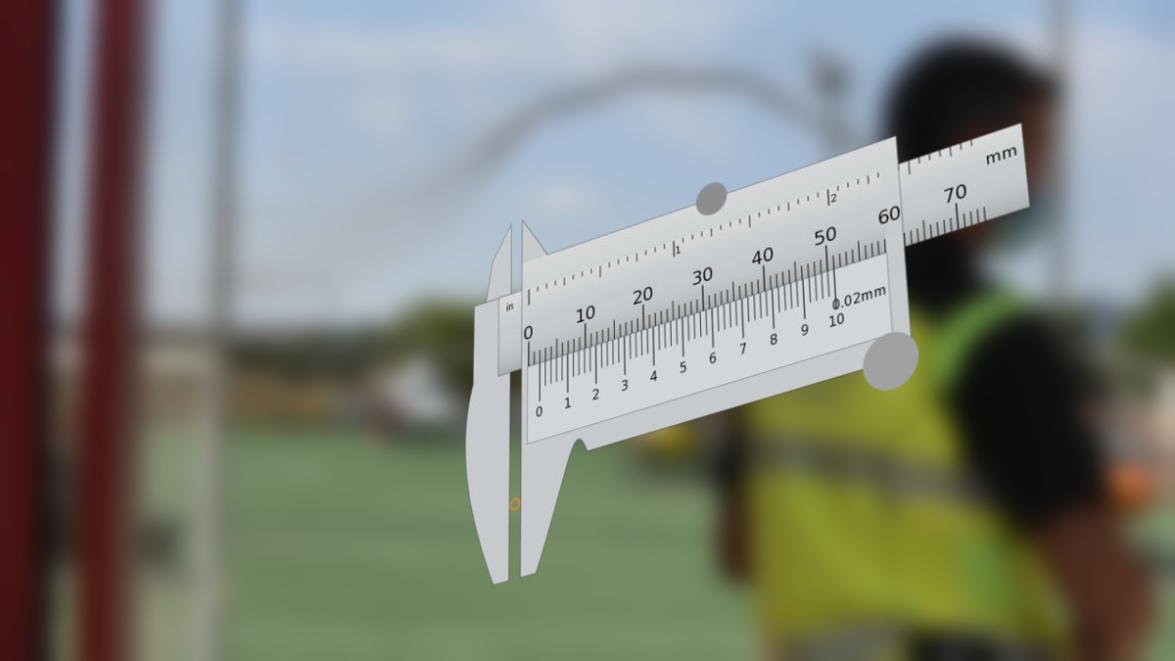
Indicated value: 2.0 mm
